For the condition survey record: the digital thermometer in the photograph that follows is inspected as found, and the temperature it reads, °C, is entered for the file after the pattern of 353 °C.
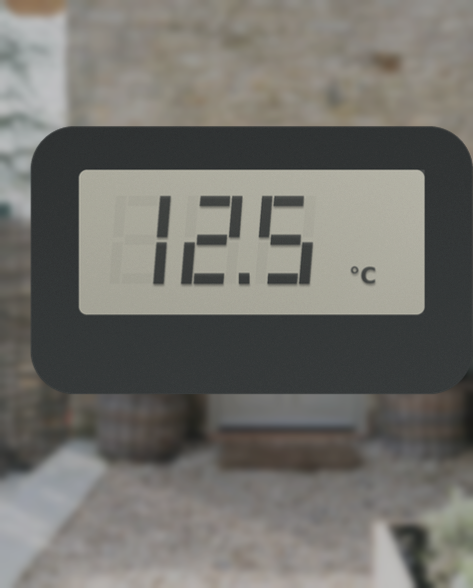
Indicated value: 12.5 °C
